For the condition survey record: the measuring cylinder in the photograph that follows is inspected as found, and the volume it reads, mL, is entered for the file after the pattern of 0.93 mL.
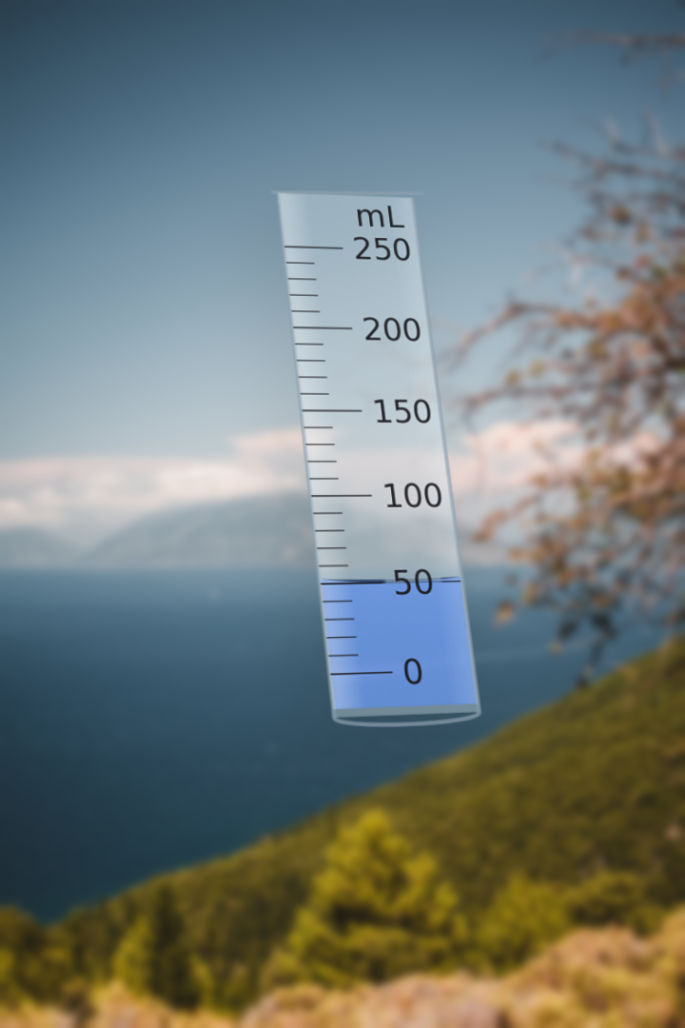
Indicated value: 50 mL
